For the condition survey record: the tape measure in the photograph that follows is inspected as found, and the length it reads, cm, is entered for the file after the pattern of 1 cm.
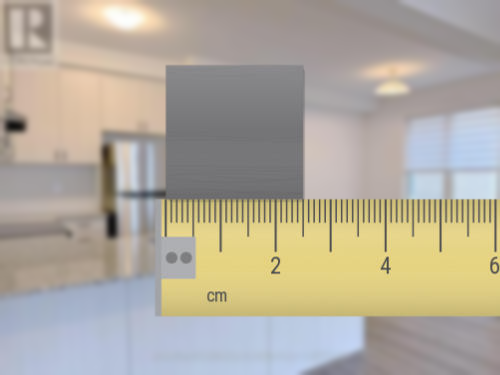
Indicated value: 2.5 cm
